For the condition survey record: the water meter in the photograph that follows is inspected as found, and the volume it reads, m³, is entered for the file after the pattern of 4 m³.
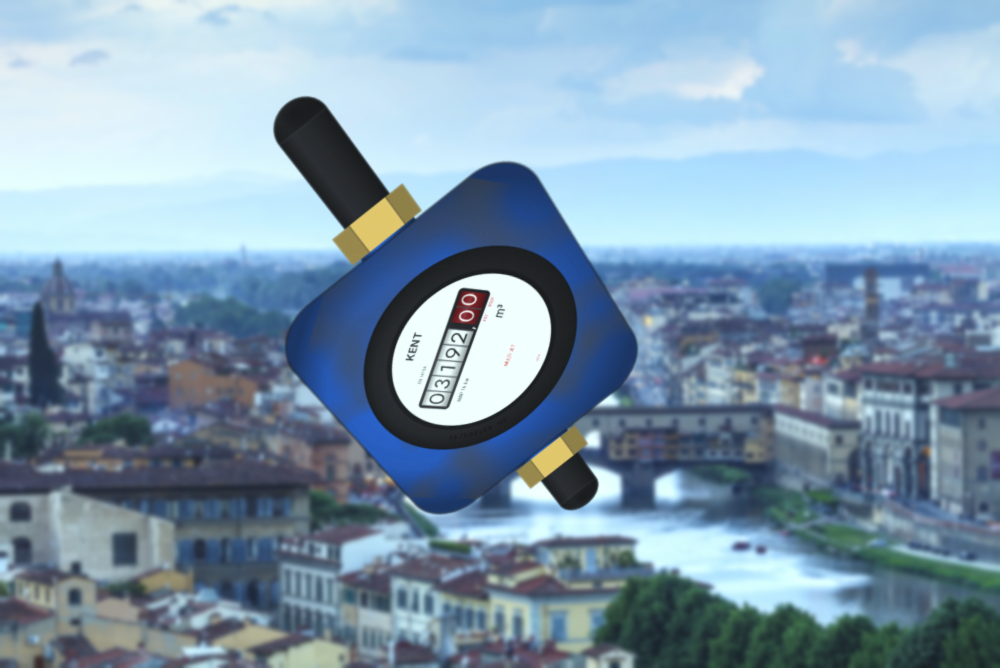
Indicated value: 3192.00 m³
